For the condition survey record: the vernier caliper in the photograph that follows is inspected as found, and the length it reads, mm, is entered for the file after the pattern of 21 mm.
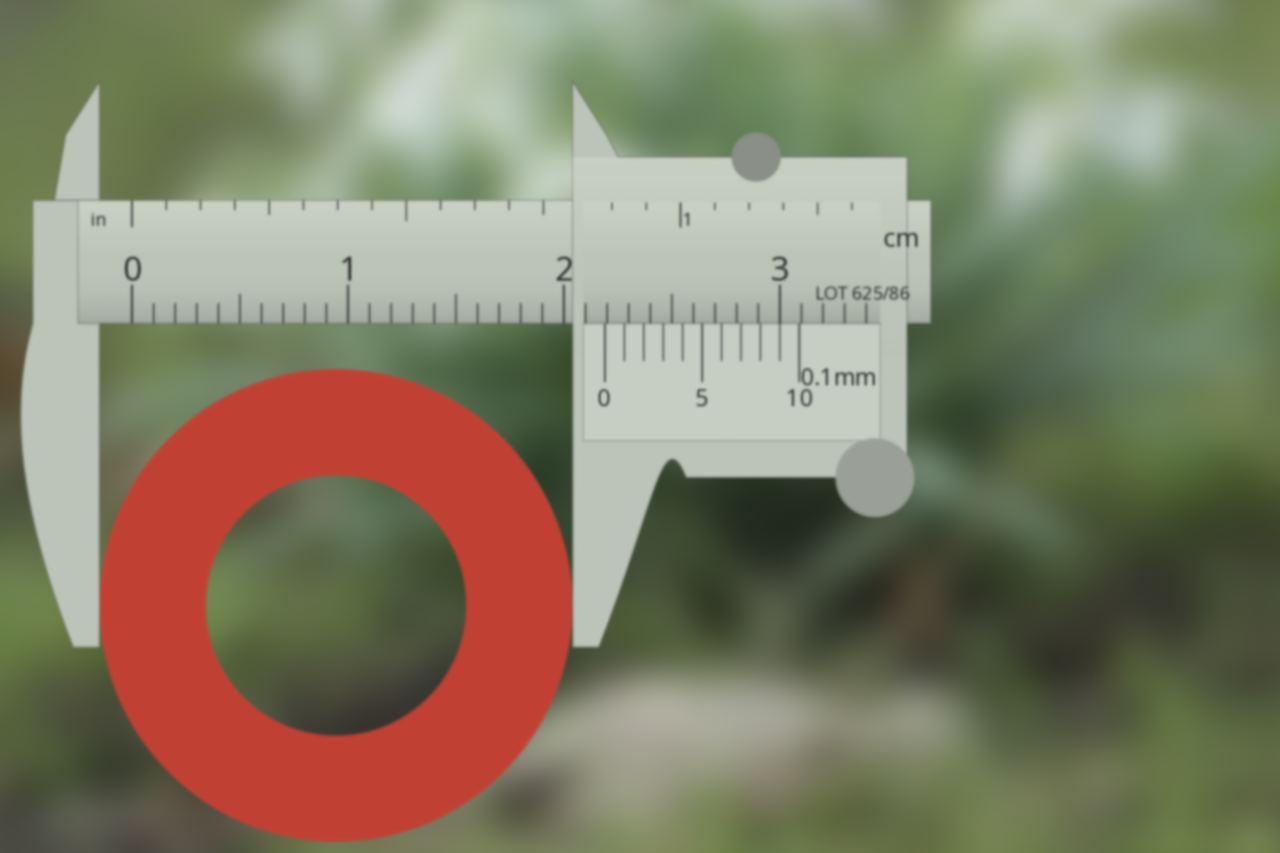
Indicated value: 21.9 mm
